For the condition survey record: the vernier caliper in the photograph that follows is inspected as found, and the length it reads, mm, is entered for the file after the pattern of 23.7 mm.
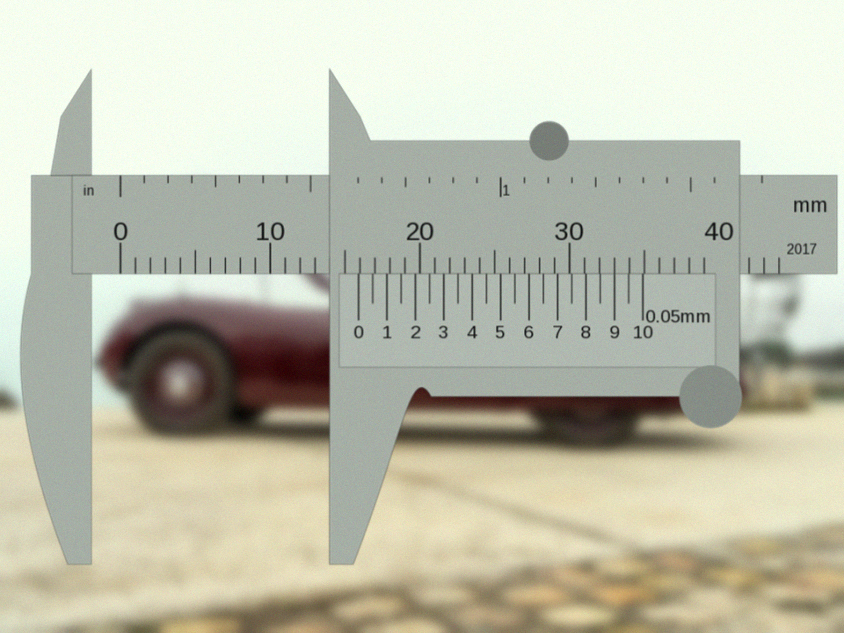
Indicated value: 15.9 mm
